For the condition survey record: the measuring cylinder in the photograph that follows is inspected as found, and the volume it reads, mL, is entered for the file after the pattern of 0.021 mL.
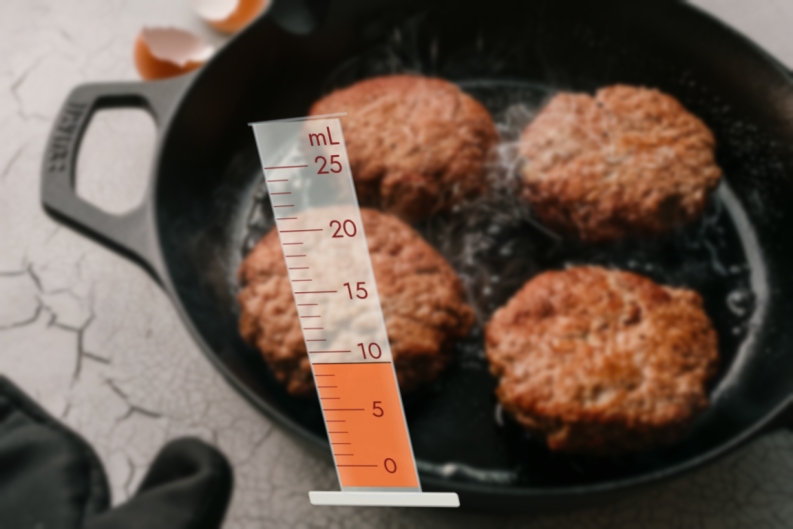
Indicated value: 9 mL
